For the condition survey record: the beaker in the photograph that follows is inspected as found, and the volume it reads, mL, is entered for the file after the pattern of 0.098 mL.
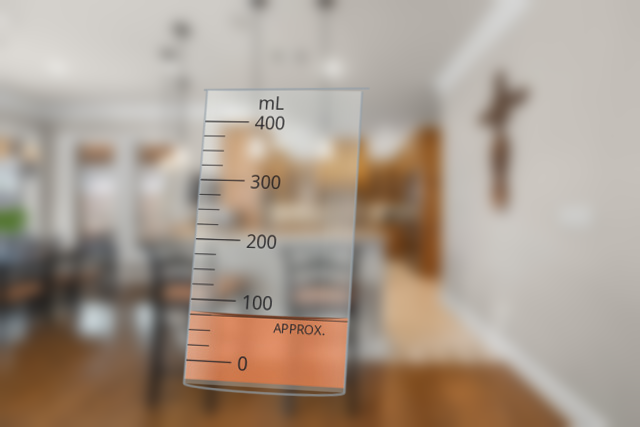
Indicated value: 75 mL
